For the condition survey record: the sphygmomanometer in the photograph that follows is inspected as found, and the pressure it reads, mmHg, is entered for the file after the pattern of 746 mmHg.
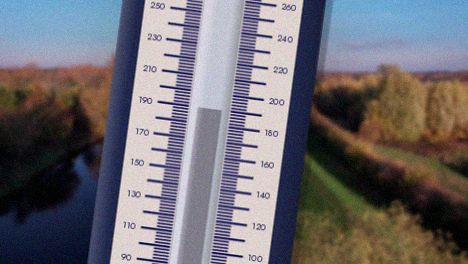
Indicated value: 190 mmHg
